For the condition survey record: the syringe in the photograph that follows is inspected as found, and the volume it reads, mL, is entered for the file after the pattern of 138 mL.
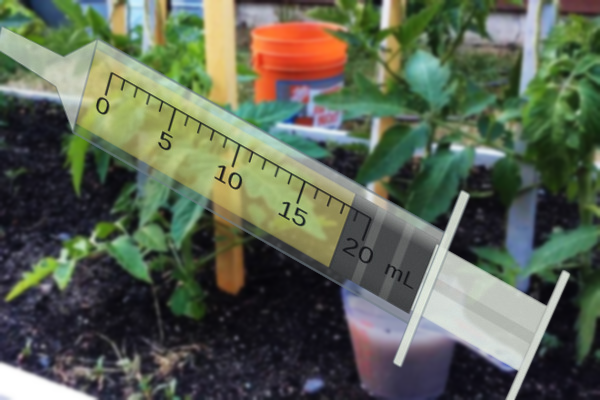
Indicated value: 18.5 mL
